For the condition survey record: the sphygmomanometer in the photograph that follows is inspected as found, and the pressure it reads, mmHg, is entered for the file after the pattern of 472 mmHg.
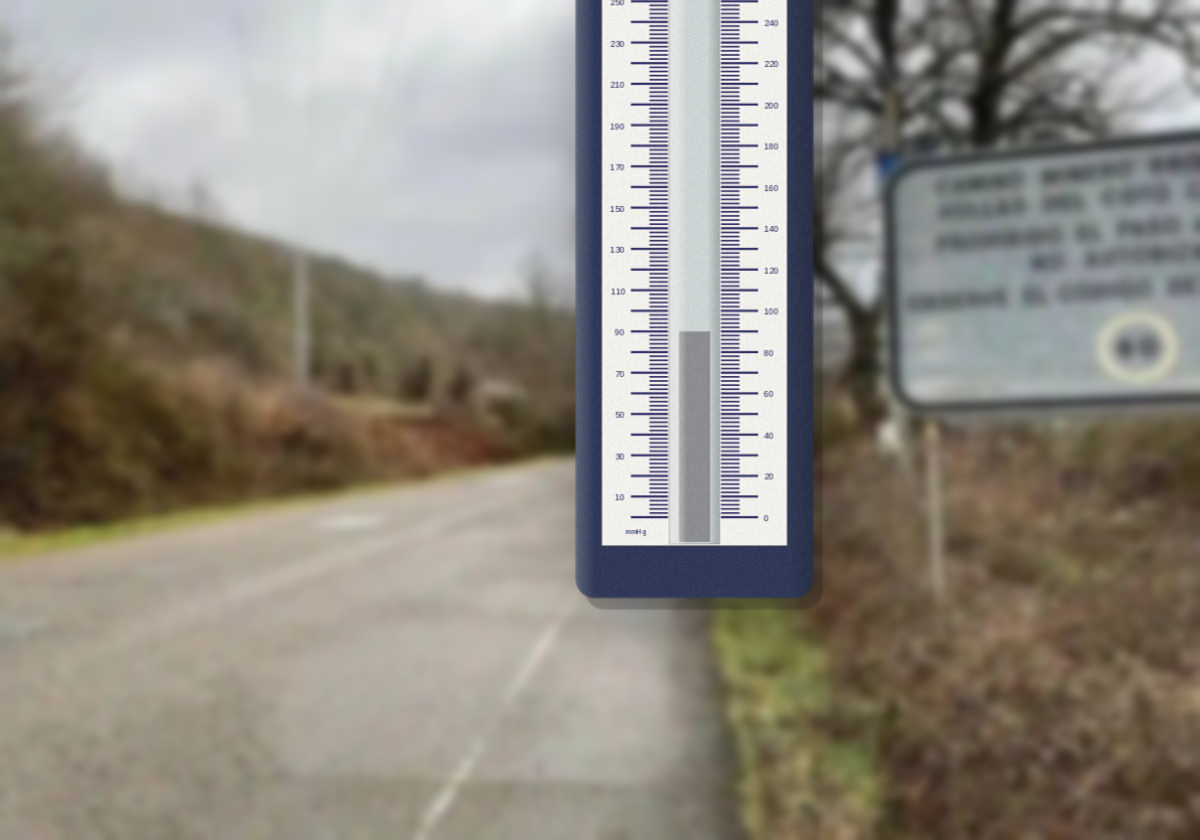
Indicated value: 90 mmHg
